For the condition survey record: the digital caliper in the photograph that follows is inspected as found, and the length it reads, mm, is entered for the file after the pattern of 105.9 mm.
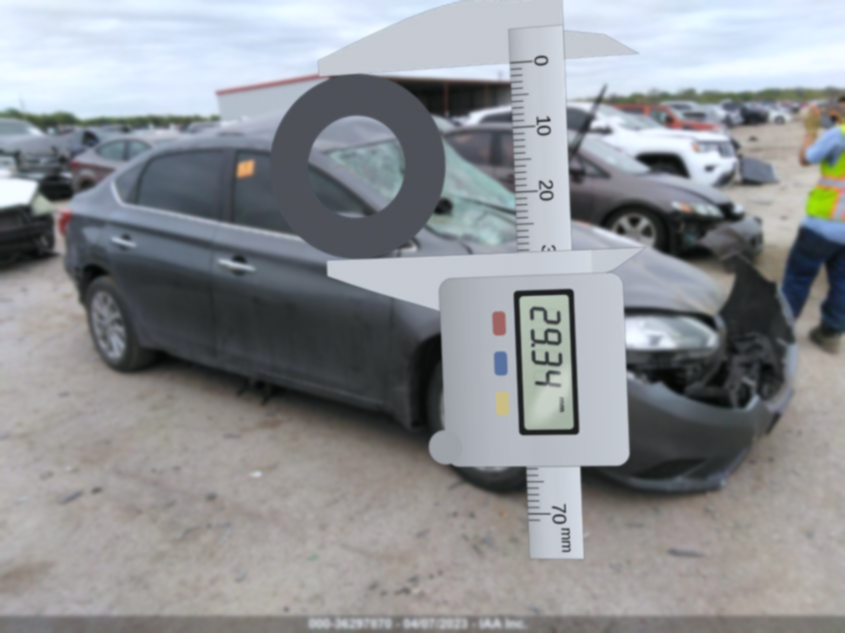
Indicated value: 29.34 mm
